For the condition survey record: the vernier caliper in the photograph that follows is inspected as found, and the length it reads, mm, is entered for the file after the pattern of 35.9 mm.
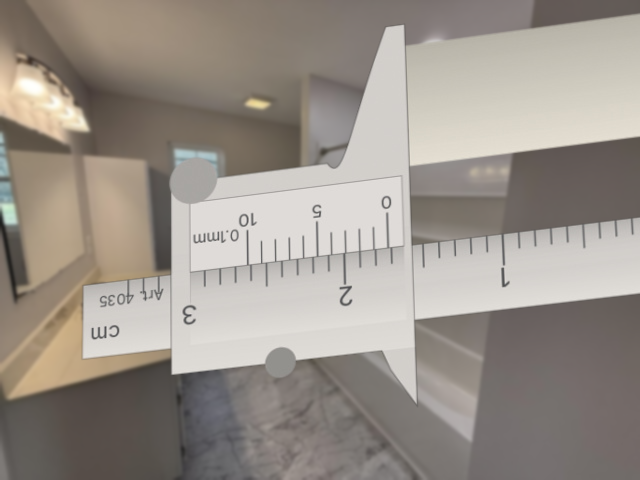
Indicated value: 17.2 mm
